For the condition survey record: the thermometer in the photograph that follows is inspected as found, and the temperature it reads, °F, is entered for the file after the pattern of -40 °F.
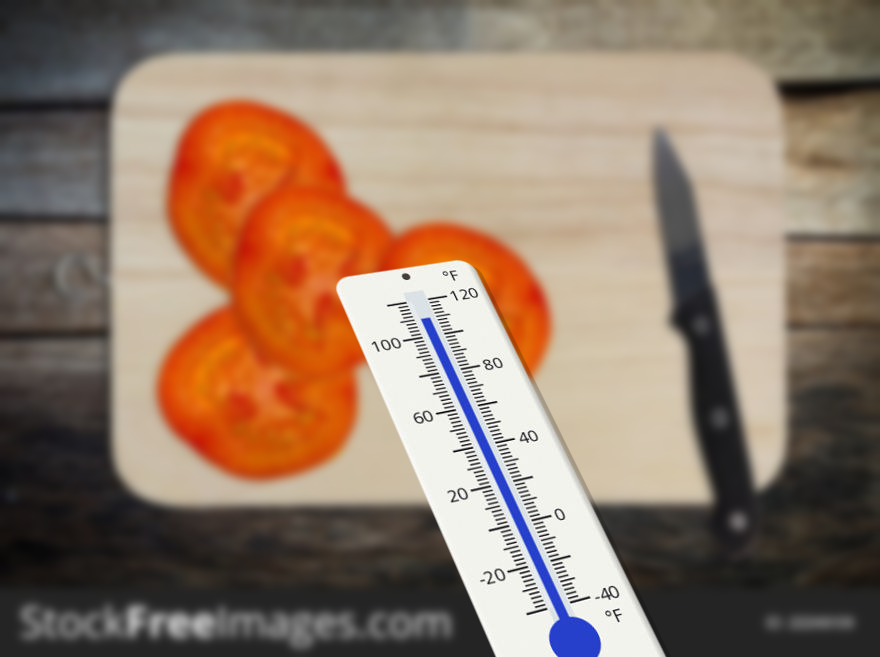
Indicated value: 110 °F
